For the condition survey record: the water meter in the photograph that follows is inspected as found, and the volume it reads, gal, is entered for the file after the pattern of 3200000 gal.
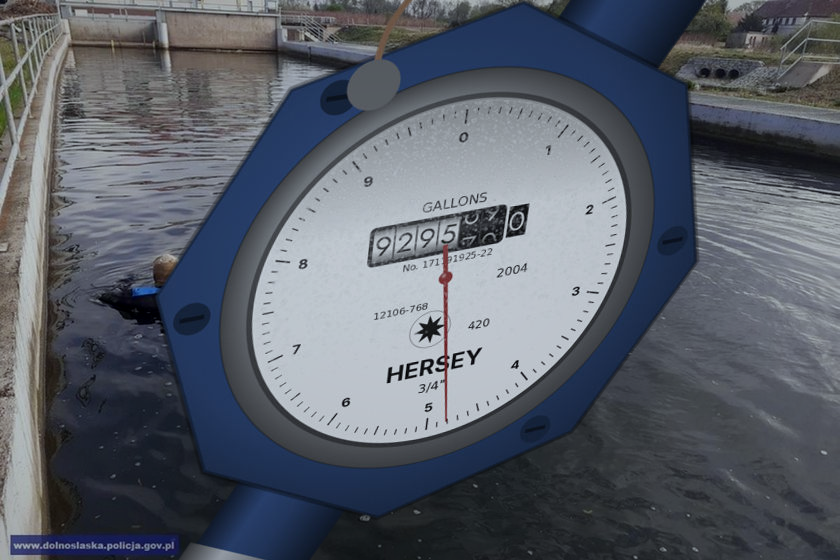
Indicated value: 9295694.8 gal
